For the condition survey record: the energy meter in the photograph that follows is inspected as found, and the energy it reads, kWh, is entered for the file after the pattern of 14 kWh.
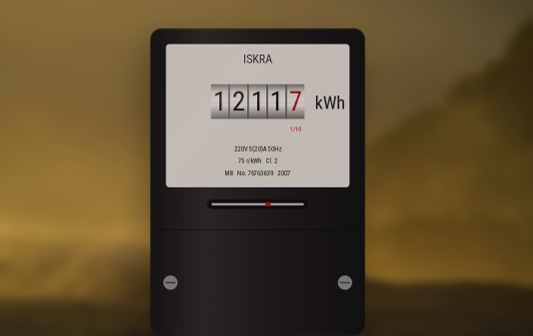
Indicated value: 1211.7 kWh
